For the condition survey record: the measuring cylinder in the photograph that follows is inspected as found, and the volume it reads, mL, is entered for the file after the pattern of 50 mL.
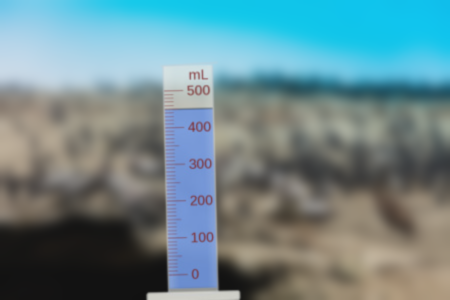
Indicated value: 450 mL
